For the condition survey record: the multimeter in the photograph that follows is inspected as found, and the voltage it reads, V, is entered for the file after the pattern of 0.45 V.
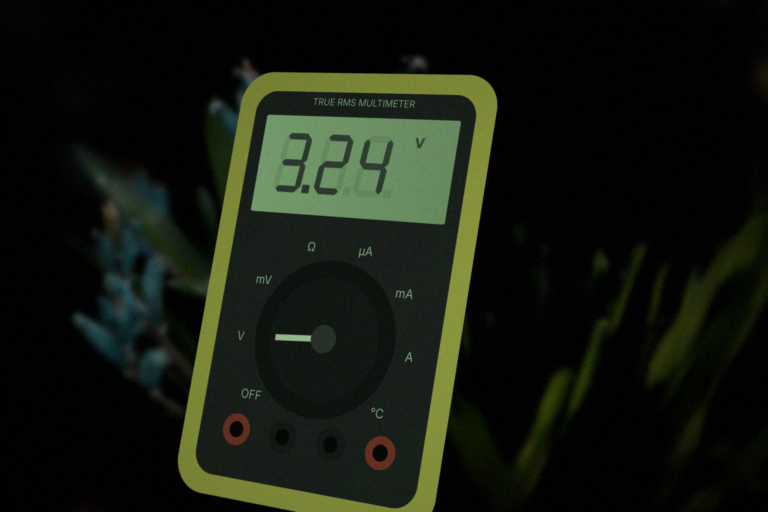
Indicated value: 3.24 V
